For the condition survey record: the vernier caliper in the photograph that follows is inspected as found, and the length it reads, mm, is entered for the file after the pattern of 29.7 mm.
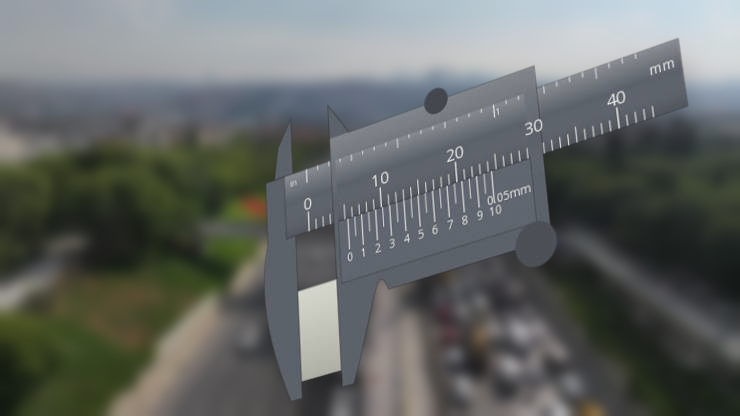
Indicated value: 5.4 mm
